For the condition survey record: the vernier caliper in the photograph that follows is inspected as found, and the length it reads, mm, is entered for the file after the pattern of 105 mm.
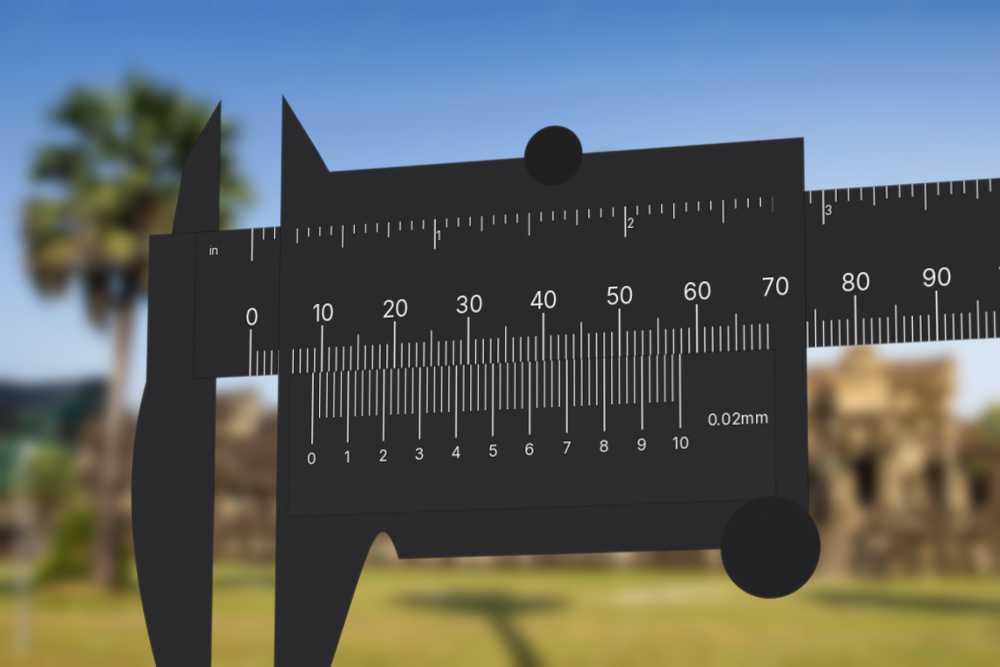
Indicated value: 8.8 mm
